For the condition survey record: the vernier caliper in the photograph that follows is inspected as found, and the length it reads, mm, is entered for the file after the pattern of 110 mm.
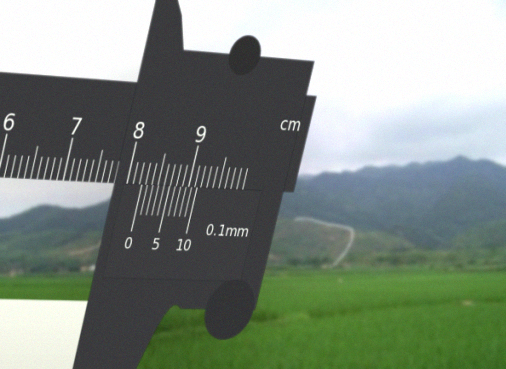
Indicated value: 82.4 mm
